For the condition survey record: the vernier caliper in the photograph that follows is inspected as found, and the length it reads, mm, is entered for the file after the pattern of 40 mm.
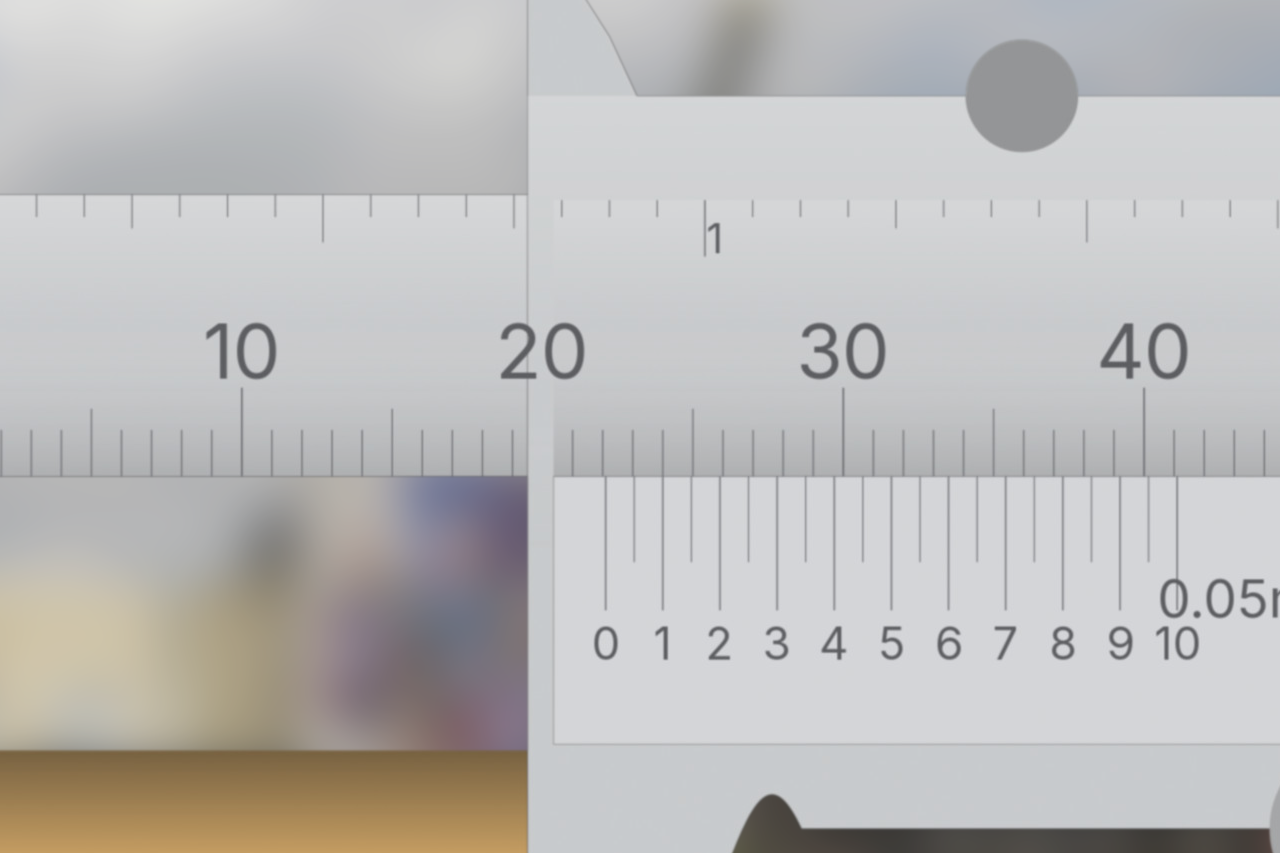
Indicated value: 22.10 mm
